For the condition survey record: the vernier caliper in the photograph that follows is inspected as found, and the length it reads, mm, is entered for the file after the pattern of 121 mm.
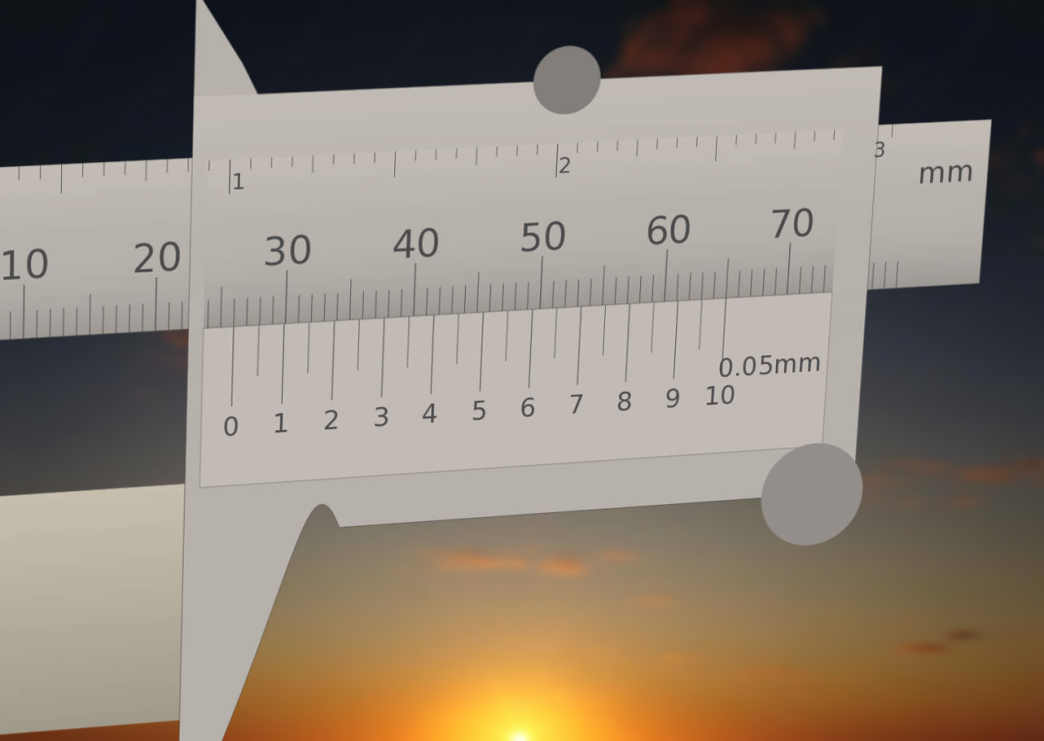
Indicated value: 26.0 mm
